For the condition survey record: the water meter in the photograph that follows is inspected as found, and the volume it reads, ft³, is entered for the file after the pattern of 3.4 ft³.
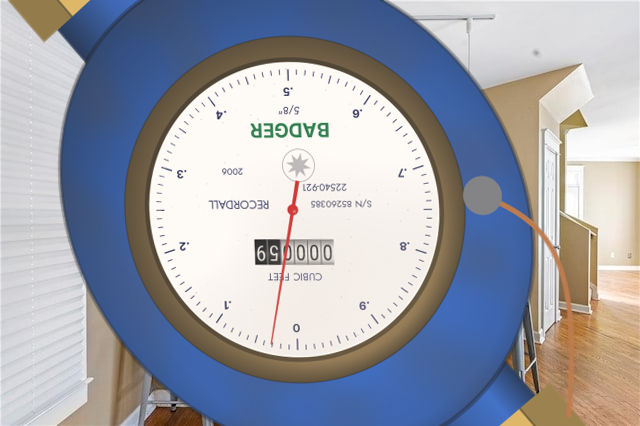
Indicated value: 59.03 ft³
